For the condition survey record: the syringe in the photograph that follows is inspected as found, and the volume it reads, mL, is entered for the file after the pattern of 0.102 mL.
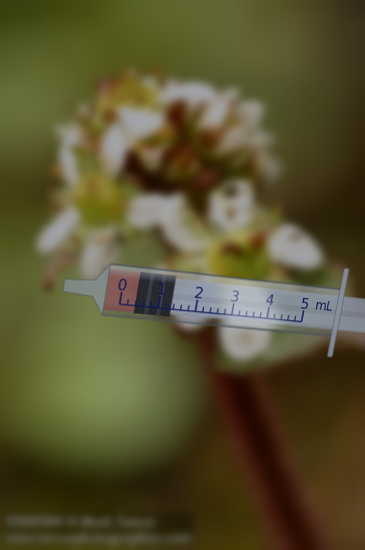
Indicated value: 0.4 mL
